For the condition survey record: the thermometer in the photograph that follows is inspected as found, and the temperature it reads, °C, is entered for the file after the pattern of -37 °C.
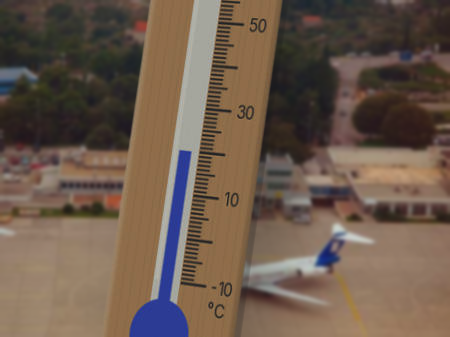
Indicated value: 20 °C
